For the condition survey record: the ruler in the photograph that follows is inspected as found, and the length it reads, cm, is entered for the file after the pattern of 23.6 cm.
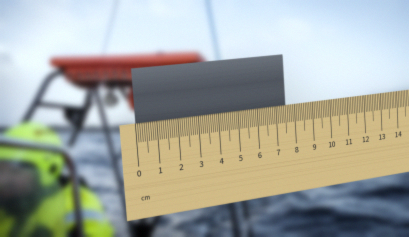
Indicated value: 7.5 cm
